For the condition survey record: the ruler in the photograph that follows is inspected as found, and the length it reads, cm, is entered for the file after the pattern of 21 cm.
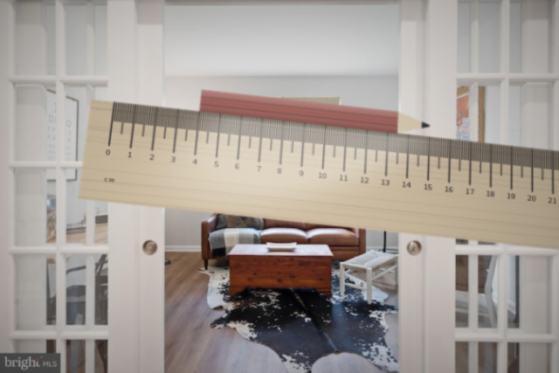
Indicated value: 11 cm
